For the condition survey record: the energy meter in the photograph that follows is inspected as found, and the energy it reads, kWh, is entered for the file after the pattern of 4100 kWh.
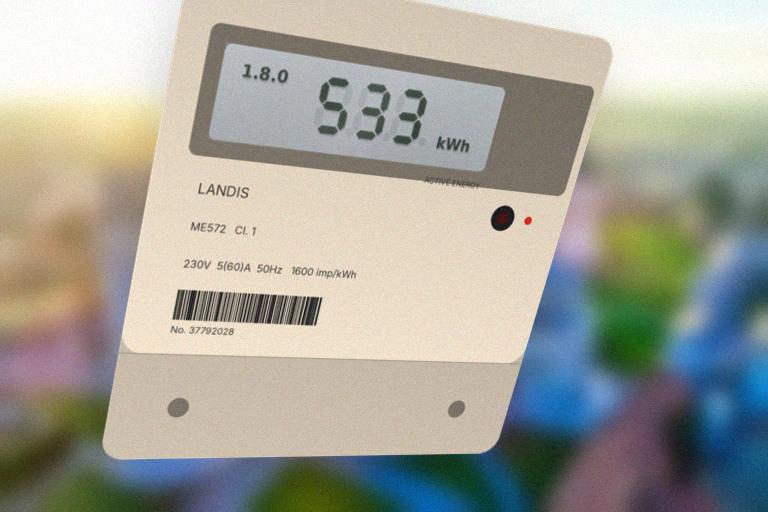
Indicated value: 533 kWh
